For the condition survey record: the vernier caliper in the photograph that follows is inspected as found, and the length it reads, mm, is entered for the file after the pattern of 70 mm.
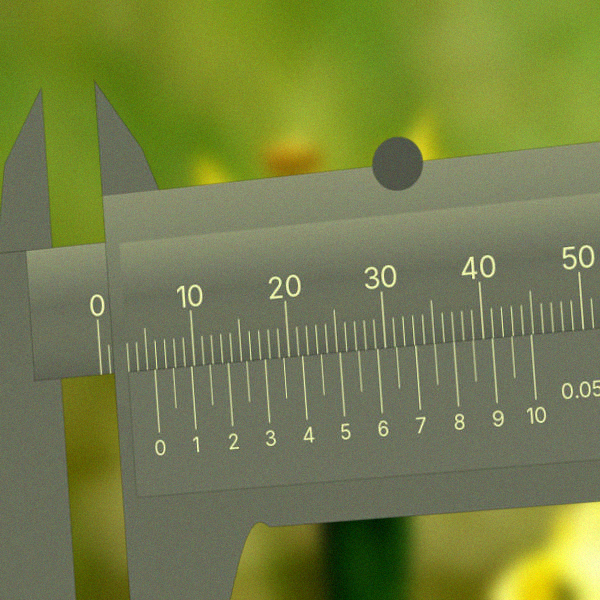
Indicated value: 5.8 mm
